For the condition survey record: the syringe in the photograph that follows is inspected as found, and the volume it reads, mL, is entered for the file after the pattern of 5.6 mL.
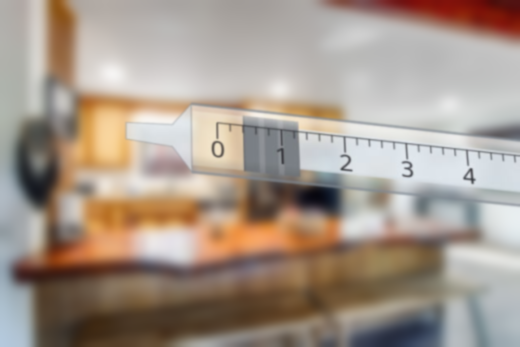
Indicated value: 0.4 mL
